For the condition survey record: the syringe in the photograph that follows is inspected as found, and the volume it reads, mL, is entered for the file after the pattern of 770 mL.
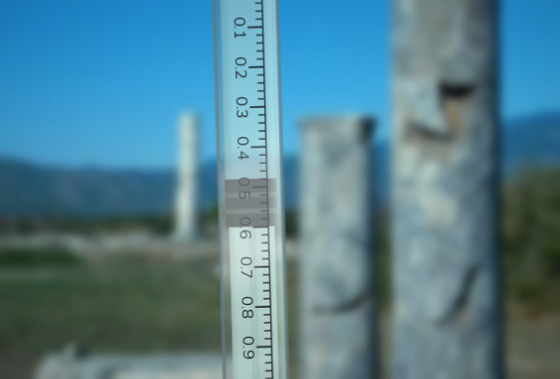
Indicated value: 0.48 mL
